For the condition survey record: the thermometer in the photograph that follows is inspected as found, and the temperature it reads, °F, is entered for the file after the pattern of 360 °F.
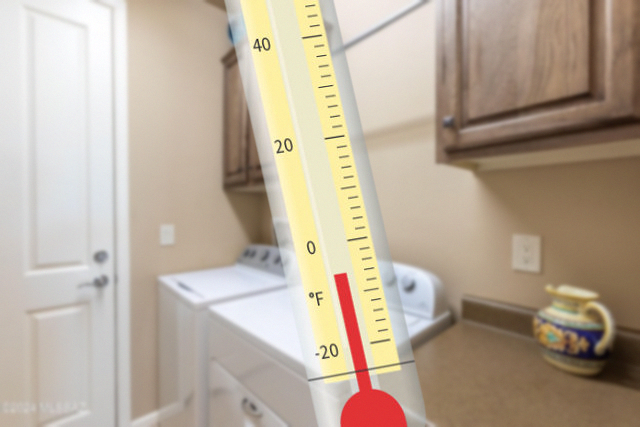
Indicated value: -6 °F
